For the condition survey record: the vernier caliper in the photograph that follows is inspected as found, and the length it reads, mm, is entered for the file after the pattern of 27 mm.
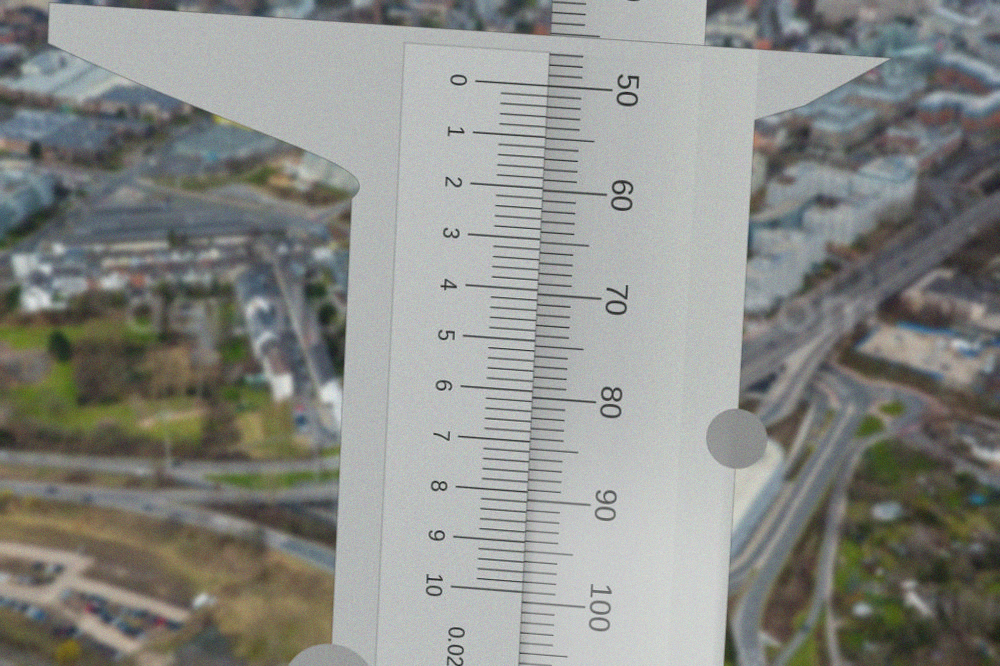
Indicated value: 50.0 mm
